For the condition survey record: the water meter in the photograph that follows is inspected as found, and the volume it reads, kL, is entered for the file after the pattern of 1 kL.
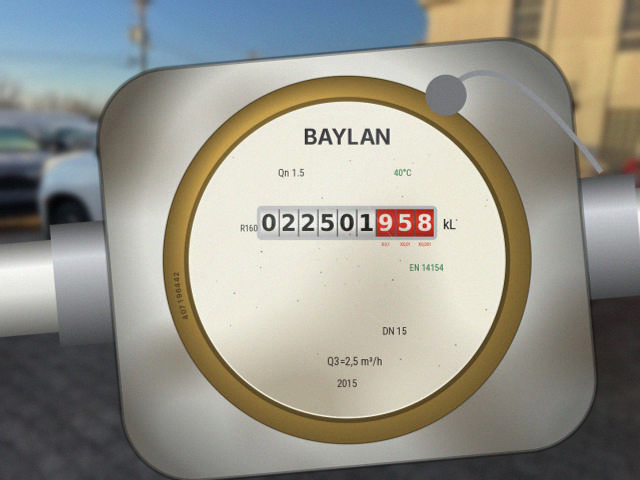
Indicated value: 22501.958 kL
